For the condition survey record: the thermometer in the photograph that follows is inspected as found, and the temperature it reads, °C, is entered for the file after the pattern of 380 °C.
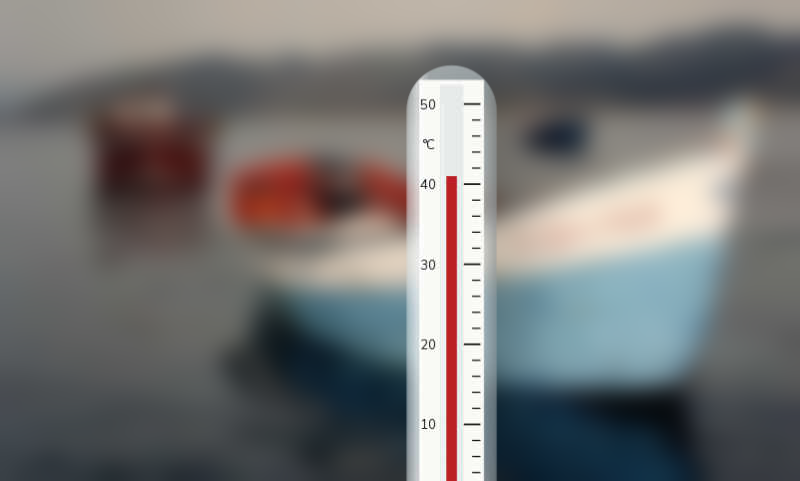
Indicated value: 41 °C
